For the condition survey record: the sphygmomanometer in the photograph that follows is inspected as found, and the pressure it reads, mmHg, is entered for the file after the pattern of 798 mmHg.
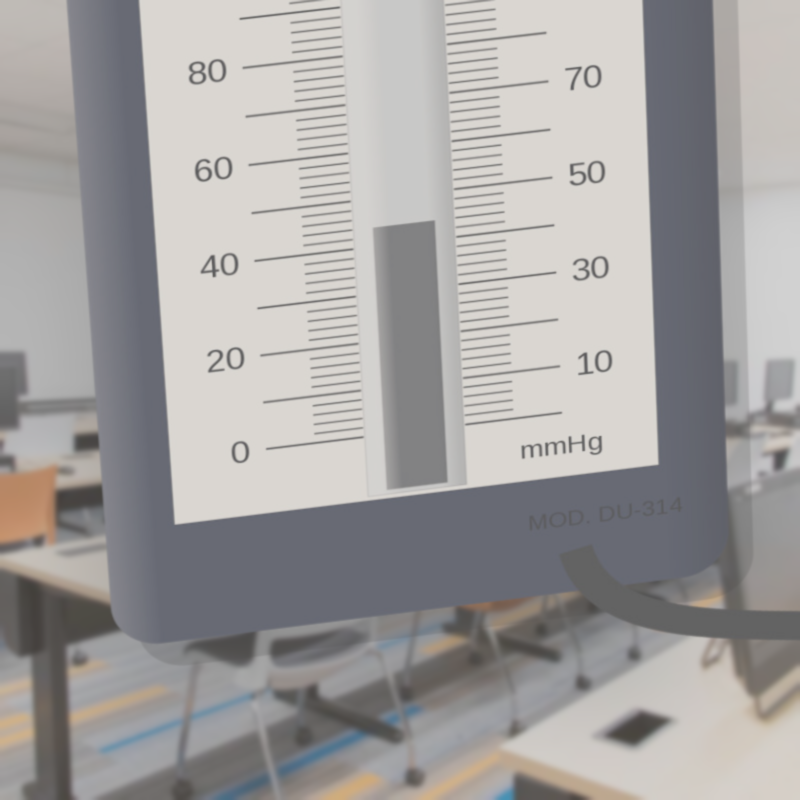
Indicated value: 44 mmHg
